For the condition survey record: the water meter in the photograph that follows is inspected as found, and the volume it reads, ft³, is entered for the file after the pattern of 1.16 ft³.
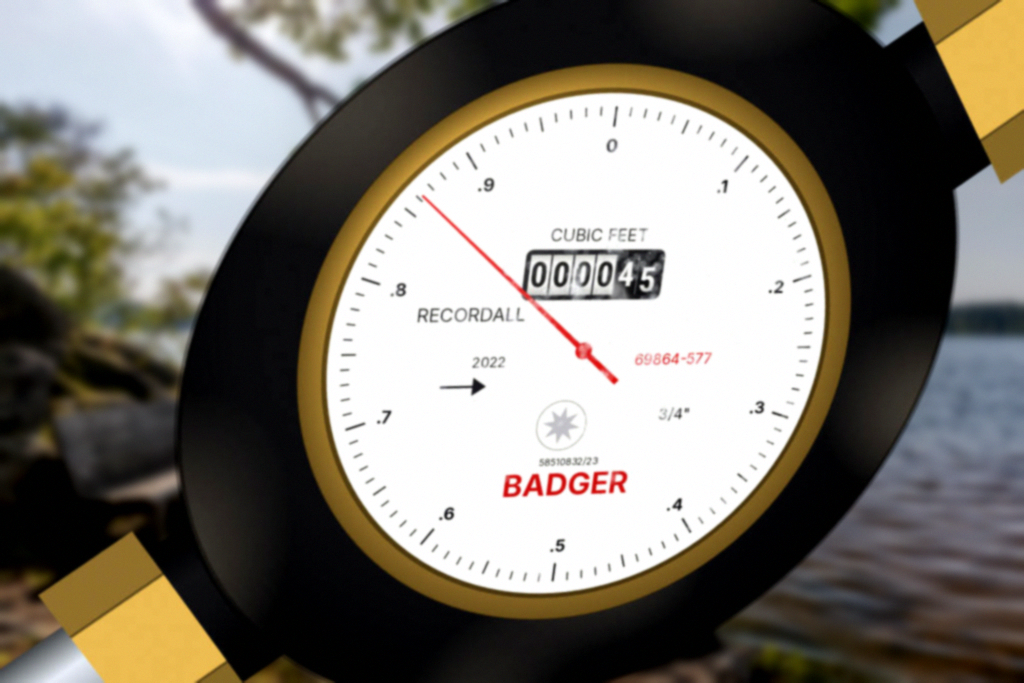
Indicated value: 44.86 ft³
